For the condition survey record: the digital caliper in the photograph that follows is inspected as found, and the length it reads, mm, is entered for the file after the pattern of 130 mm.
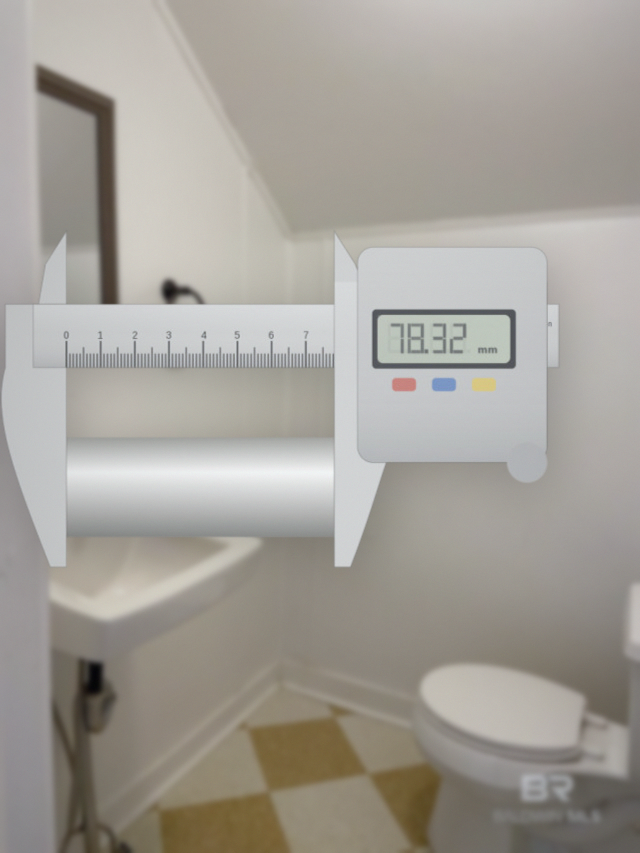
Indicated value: 78.32 mm
